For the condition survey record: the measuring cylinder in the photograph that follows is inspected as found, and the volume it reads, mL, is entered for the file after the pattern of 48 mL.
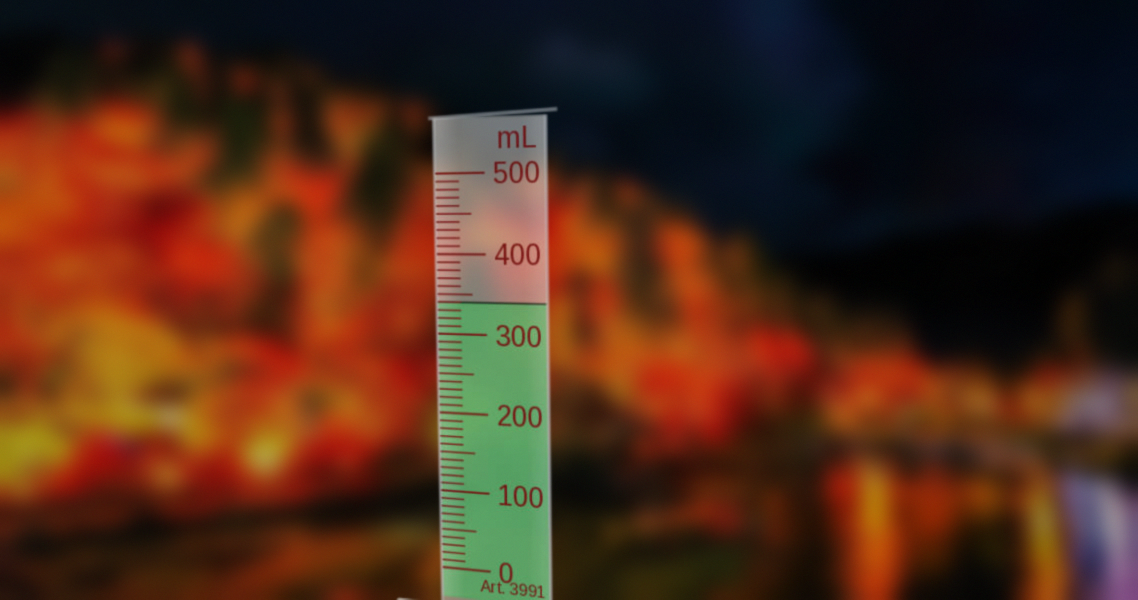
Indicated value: 340 mL
